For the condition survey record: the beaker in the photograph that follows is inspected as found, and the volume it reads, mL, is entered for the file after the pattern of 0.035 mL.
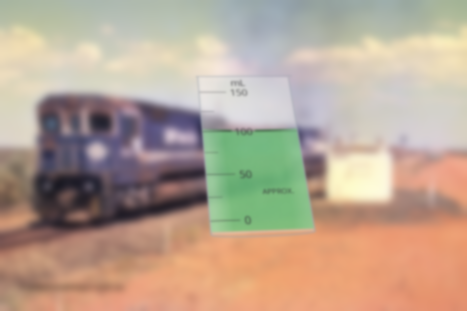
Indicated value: 100 mL
